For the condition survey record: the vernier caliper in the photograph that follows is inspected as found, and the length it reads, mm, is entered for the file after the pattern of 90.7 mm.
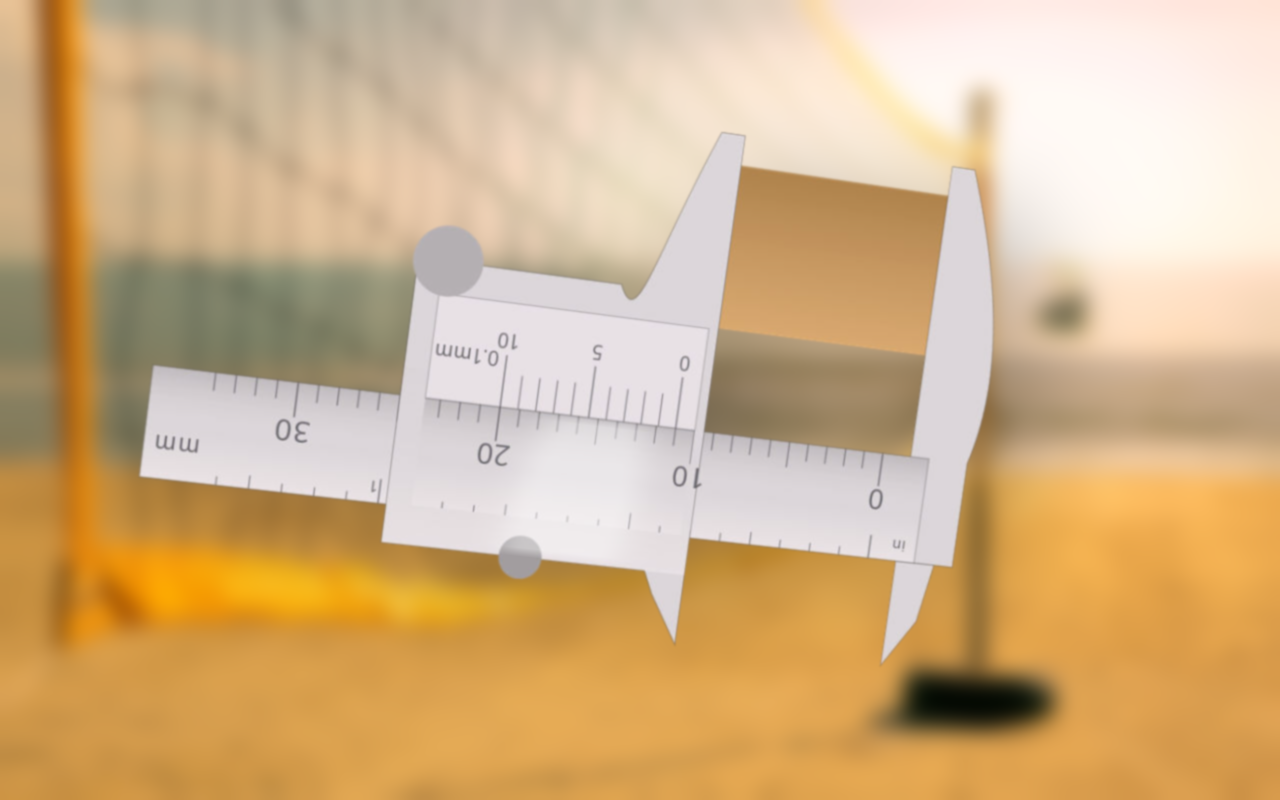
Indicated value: 11.0 mm
